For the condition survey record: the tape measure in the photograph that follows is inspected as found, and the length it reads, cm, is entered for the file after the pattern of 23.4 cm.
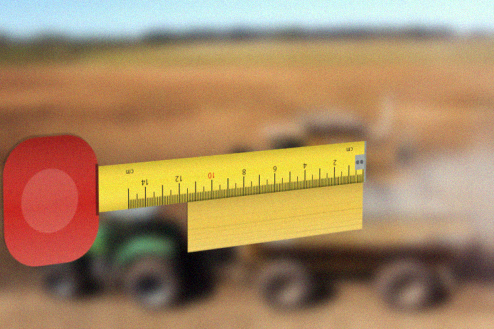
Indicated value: 11.5 cm
